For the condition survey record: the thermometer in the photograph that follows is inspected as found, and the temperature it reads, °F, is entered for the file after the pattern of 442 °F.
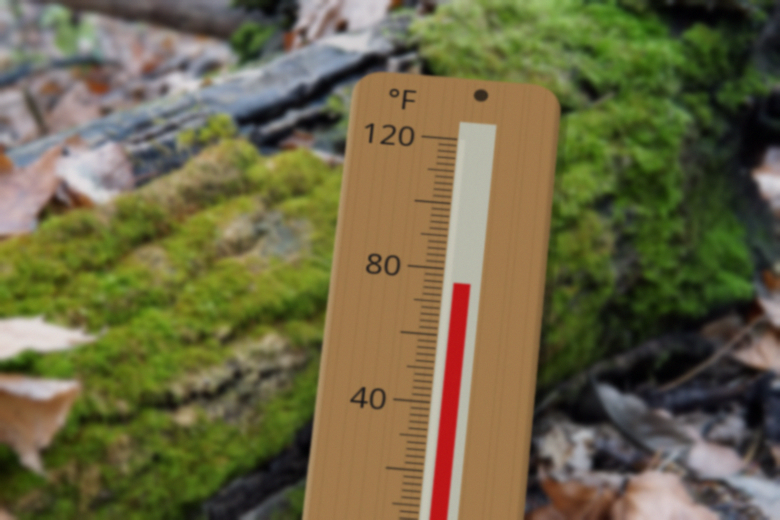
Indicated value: 76 °F
